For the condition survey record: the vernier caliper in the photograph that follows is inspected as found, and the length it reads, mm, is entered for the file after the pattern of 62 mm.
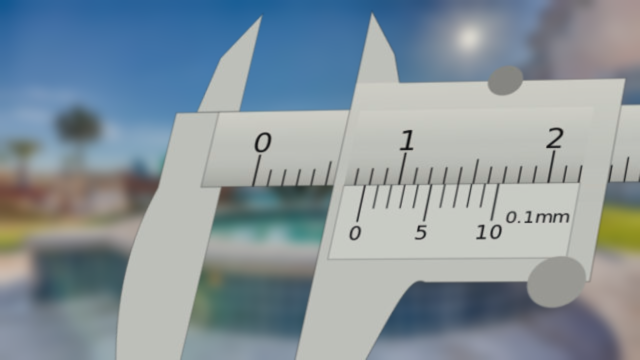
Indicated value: 7.7 mm
